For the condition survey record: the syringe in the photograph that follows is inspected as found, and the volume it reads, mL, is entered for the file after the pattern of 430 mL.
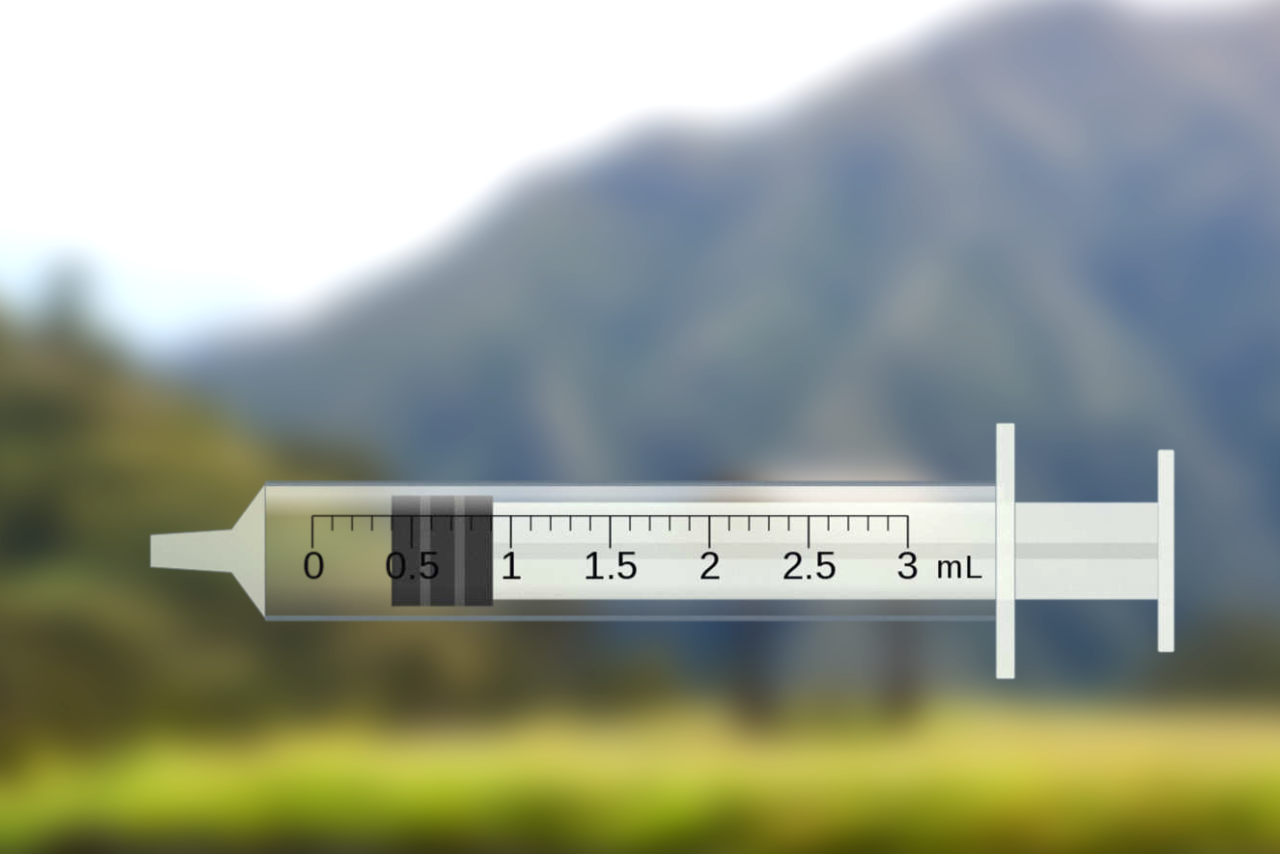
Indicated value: 0.4 mL
